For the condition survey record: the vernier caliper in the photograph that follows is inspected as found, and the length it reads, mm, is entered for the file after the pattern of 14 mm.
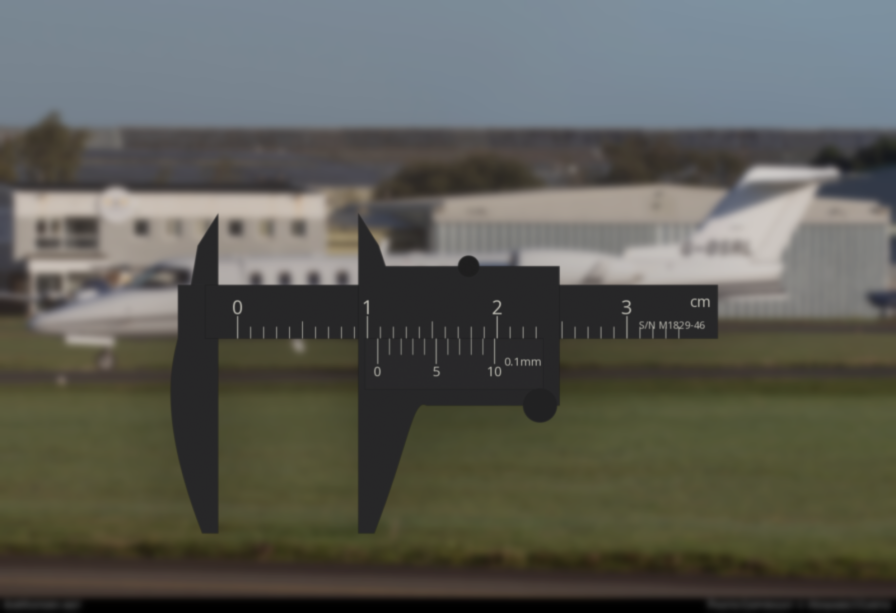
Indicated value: 10.8 mm
